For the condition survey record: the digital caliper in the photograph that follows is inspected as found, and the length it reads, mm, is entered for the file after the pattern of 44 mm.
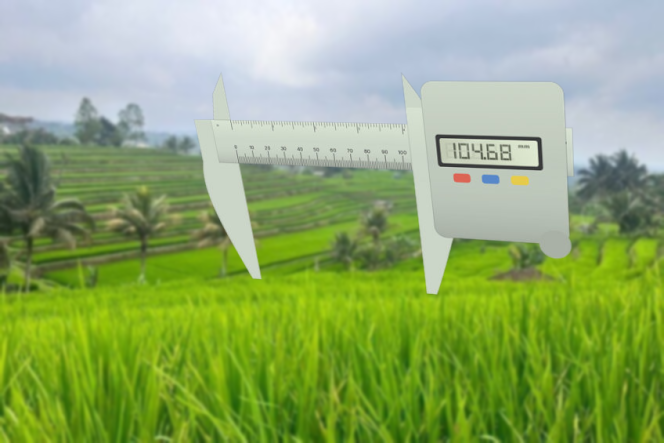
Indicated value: 104.68 mm
